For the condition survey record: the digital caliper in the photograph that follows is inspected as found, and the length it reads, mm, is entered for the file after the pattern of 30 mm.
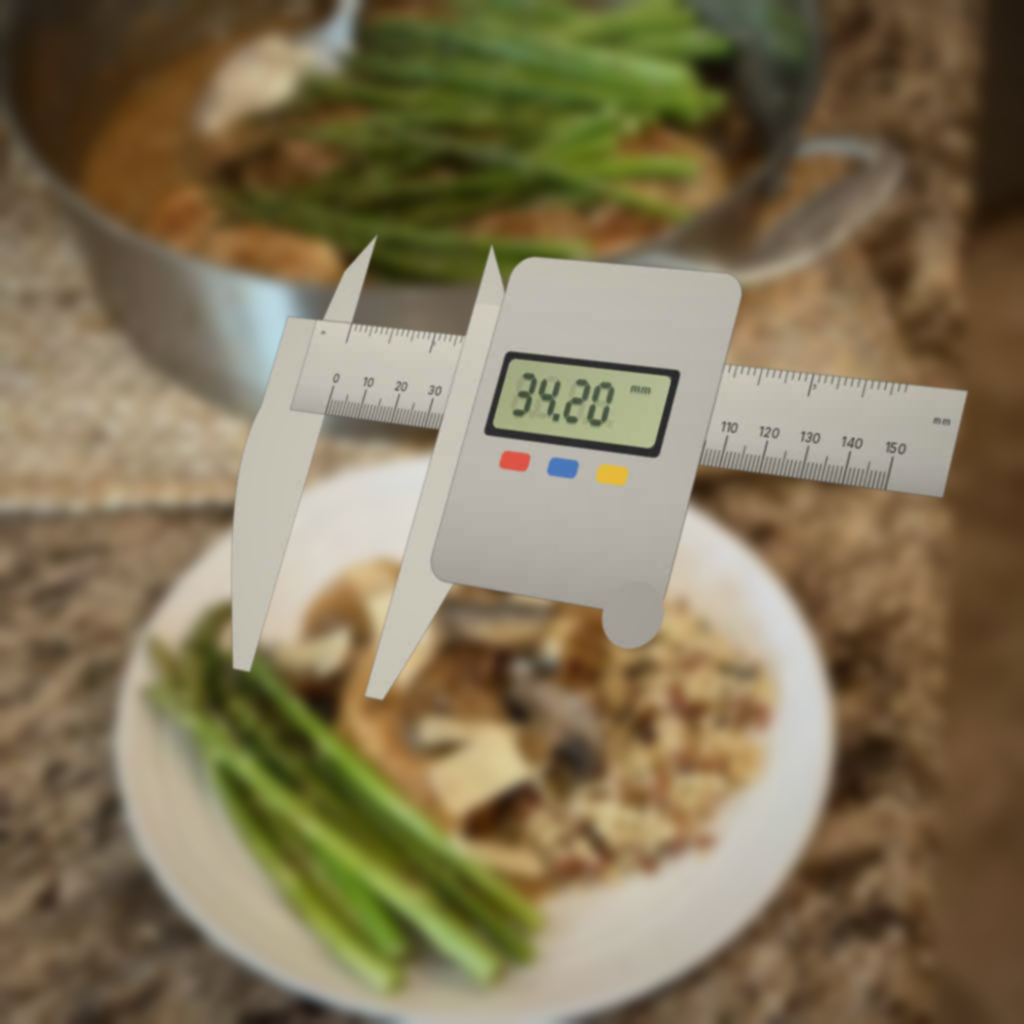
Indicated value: 34.20 mm
